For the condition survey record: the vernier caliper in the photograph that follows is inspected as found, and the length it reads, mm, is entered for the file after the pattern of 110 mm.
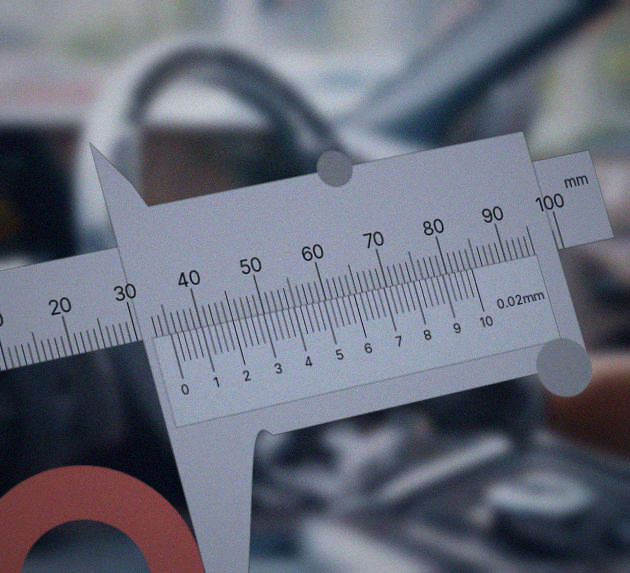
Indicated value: 35.2 mm
